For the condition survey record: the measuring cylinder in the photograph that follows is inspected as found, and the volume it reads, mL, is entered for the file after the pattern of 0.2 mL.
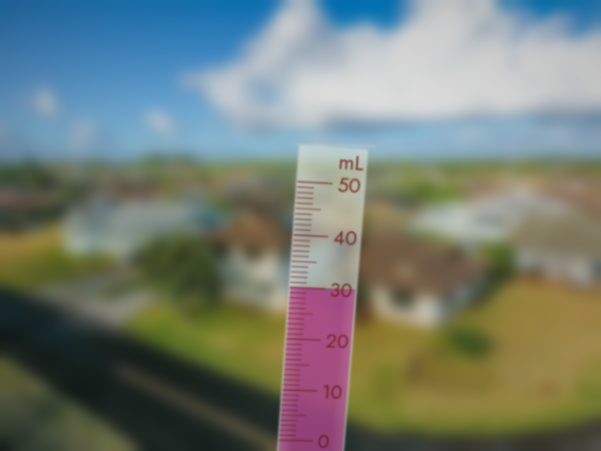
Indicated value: 30 mL
